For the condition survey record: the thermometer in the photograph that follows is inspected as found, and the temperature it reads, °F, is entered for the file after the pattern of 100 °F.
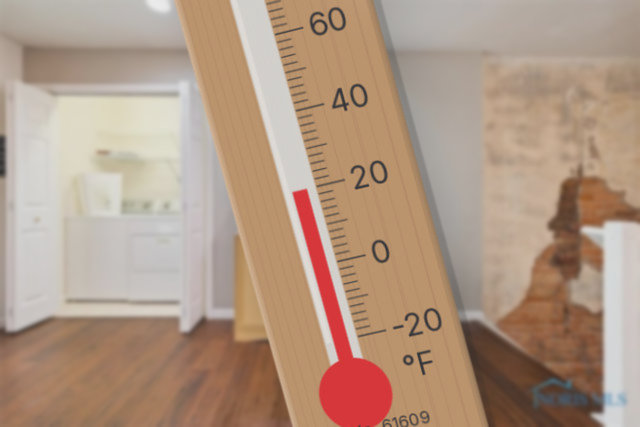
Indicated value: 20 °F
